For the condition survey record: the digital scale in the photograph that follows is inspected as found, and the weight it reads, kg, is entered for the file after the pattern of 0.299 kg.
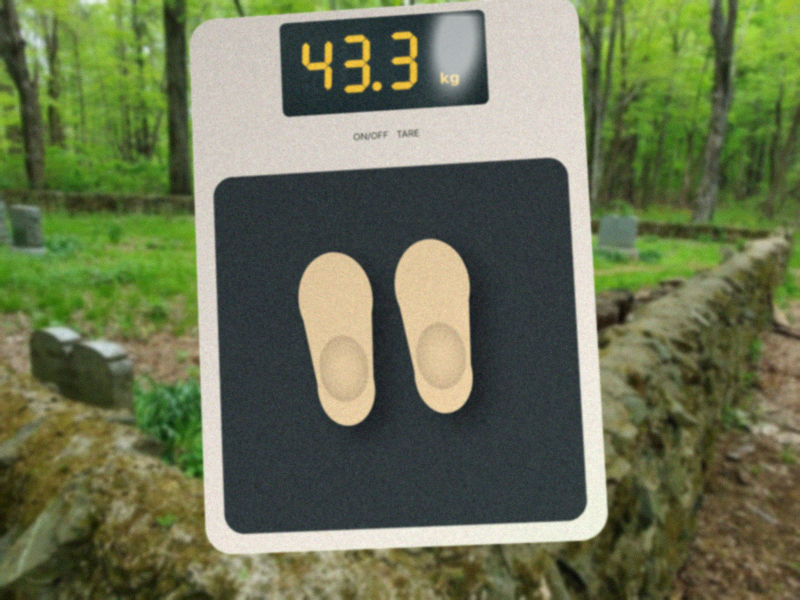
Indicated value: 43.3 kg
